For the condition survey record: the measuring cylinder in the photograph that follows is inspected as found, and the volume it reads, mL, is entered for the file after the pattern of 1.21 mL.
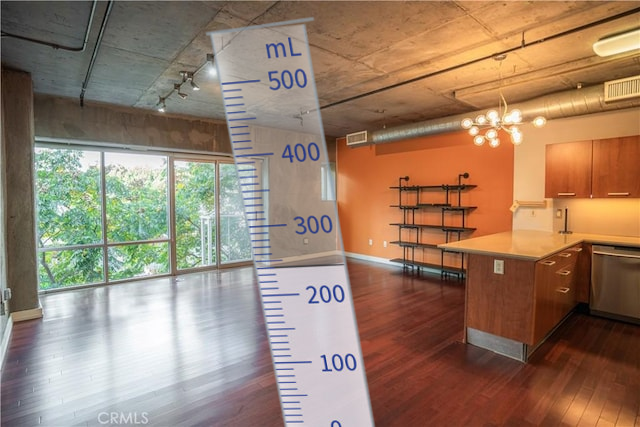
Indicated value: 240 mL
